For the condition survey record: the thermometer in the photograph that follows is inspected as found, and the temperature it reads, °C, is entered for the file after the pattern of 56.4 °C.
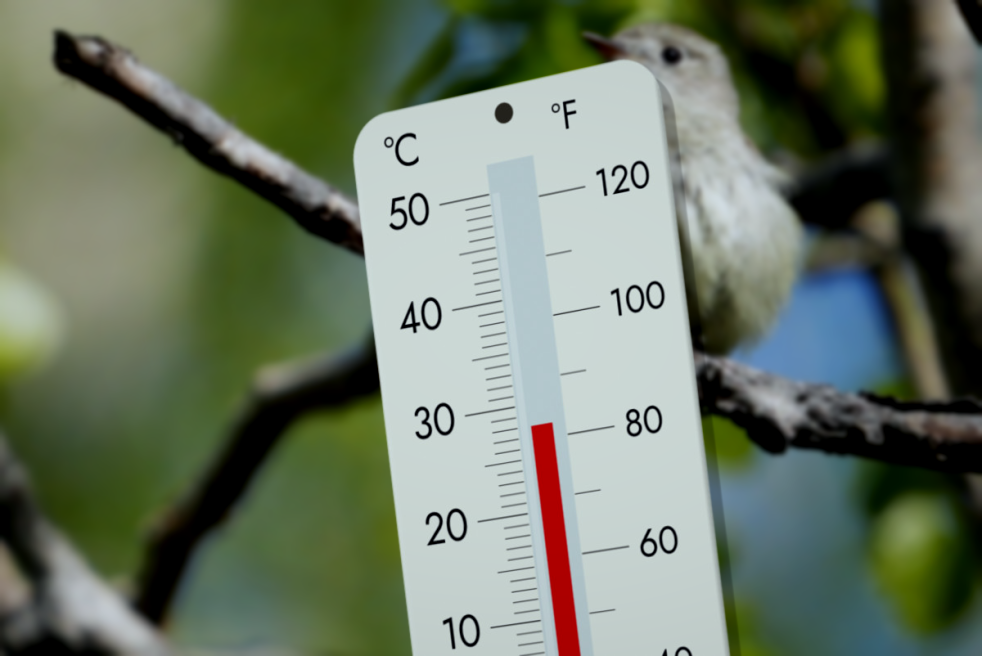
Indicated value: 28 °C
